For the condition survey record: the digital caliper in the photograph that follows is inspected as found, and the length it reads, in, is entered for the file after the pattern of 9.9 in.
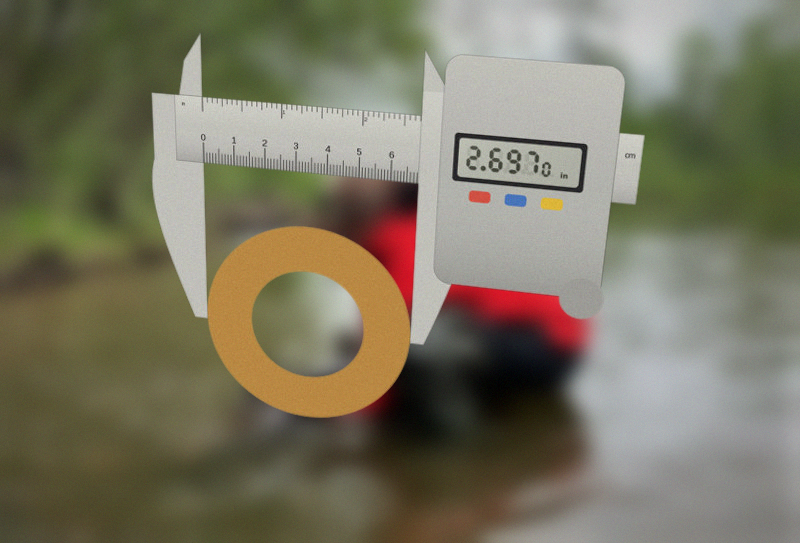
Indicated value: 2.6970 in
